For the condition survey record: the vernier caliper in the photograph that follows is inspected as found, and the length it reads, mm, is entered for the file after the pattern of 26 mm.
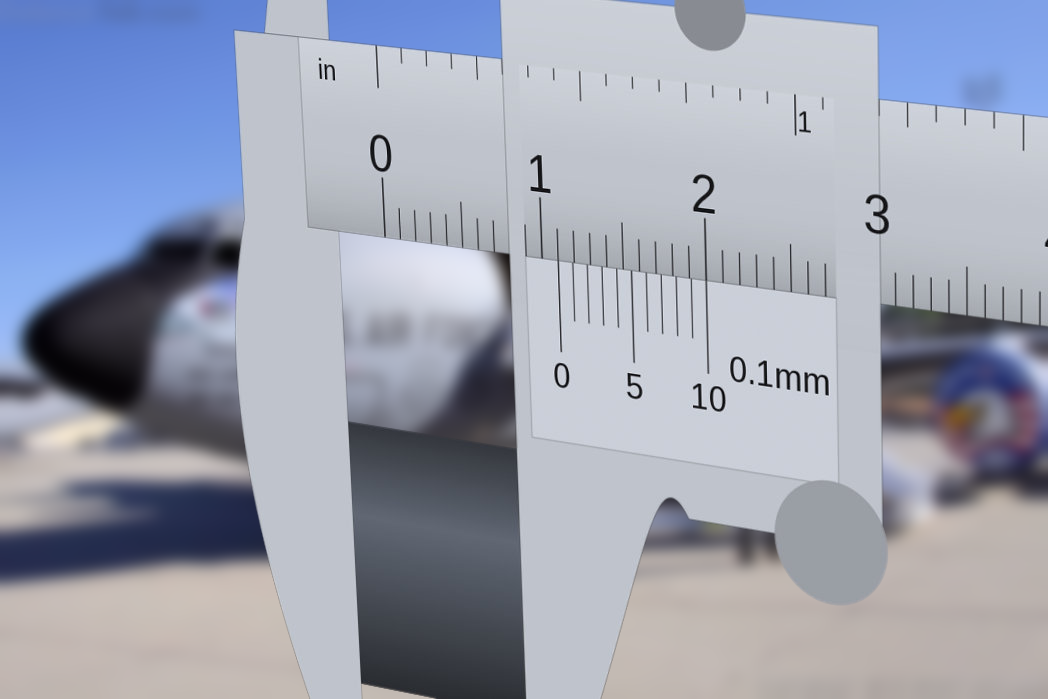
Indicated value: 11.0 mm
